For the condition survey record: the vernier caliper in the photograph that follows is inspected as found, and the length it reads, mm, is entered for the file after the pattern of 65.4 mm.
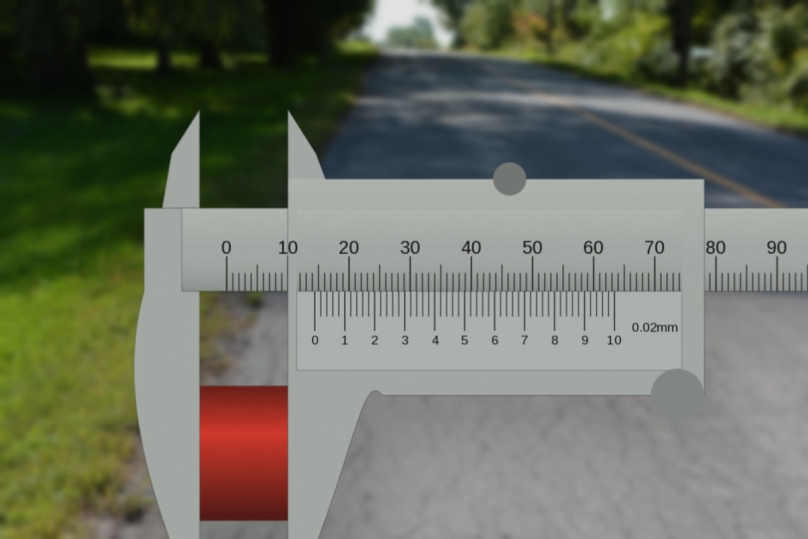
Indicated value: 14.4 mm
